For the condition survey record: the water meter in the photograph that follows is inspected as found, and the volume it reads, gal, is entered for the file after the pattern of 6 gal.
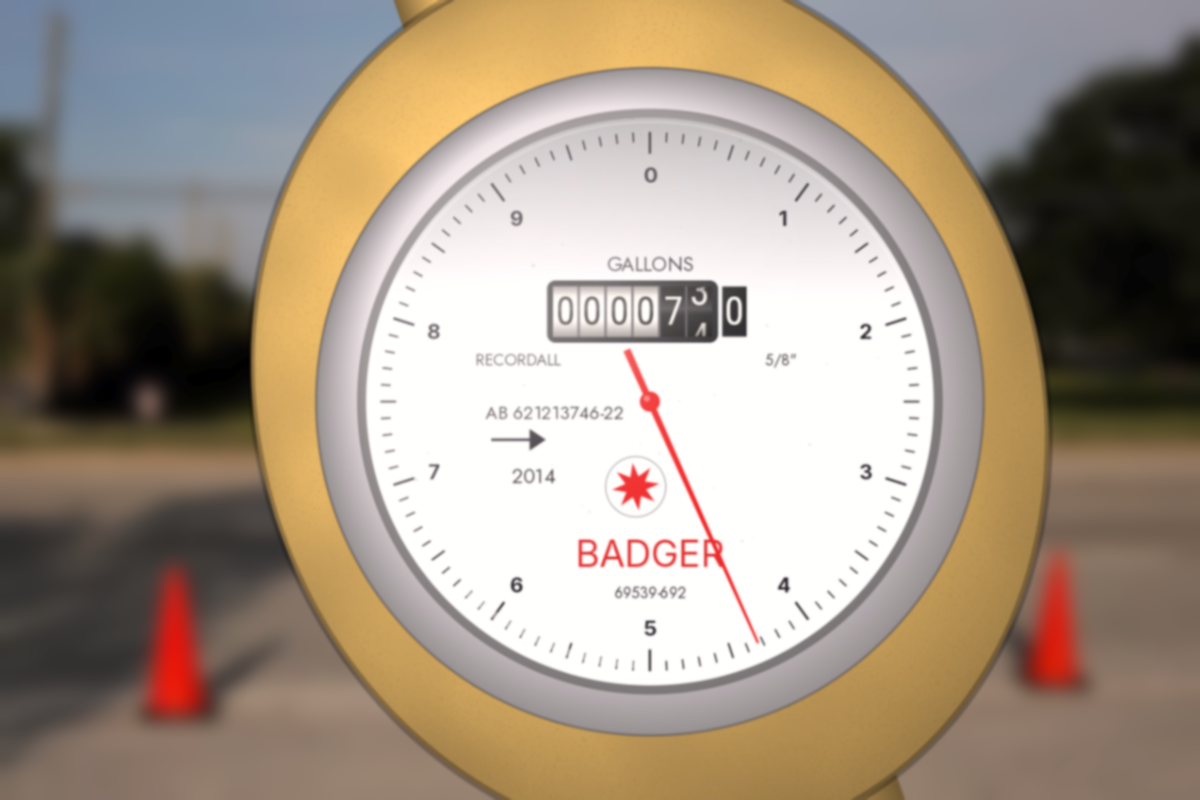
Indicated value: 734.3 gal
